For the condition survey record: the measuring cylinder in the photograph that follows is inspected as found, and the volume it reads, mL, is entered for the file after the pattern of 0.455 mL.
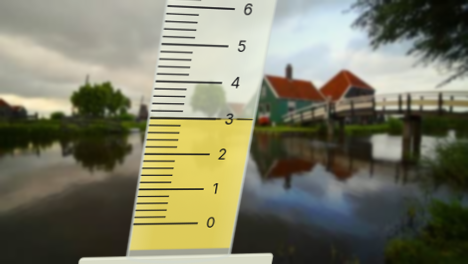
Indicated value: 3 mL
